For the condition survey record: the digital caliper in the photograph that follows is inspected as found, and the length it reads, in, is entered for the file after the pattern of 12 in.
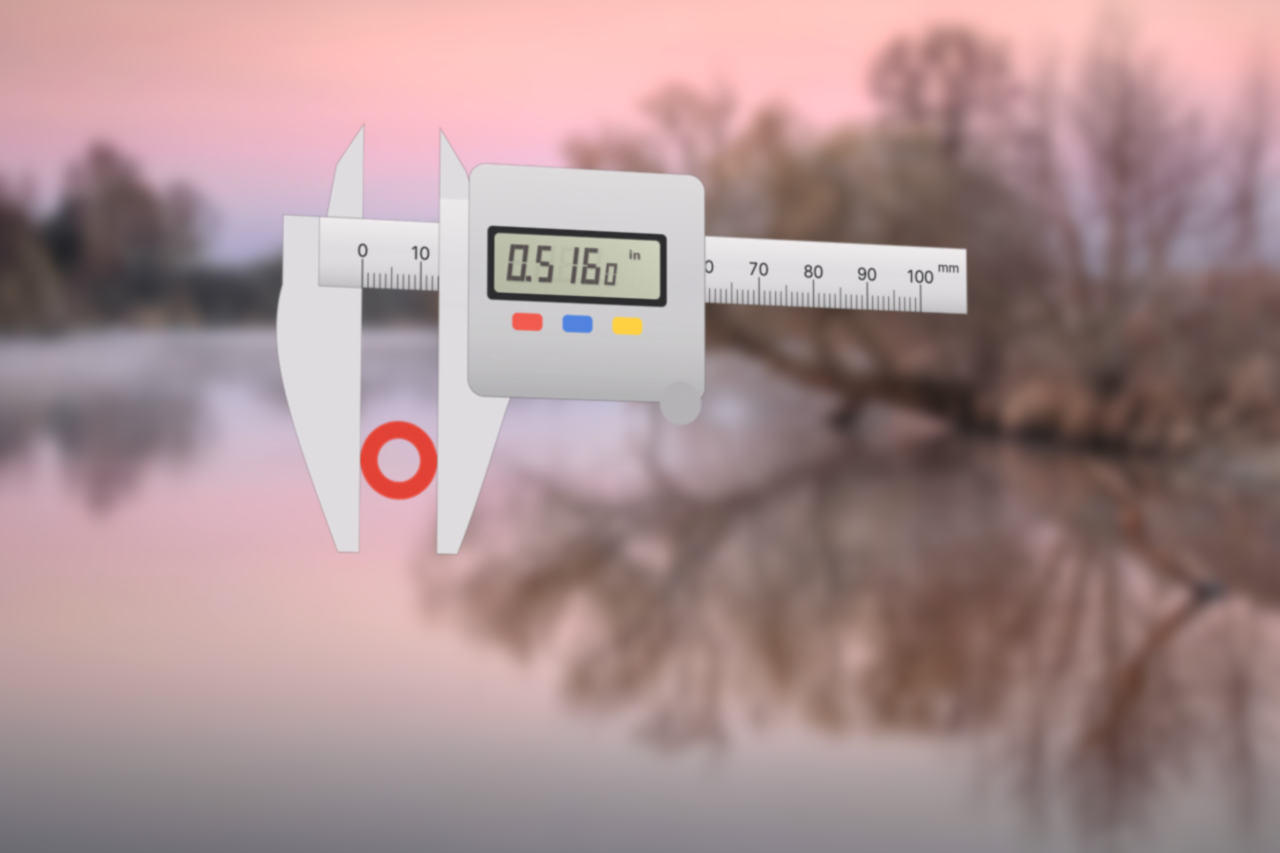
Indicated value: 0.5160 in
